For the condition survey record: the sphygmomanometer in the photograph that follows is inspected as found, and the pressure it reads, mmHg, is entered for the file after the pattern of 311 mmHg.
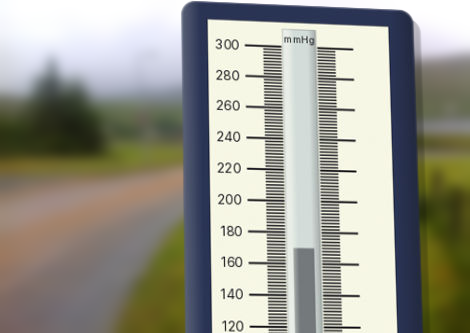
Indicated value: 170 mmHg
